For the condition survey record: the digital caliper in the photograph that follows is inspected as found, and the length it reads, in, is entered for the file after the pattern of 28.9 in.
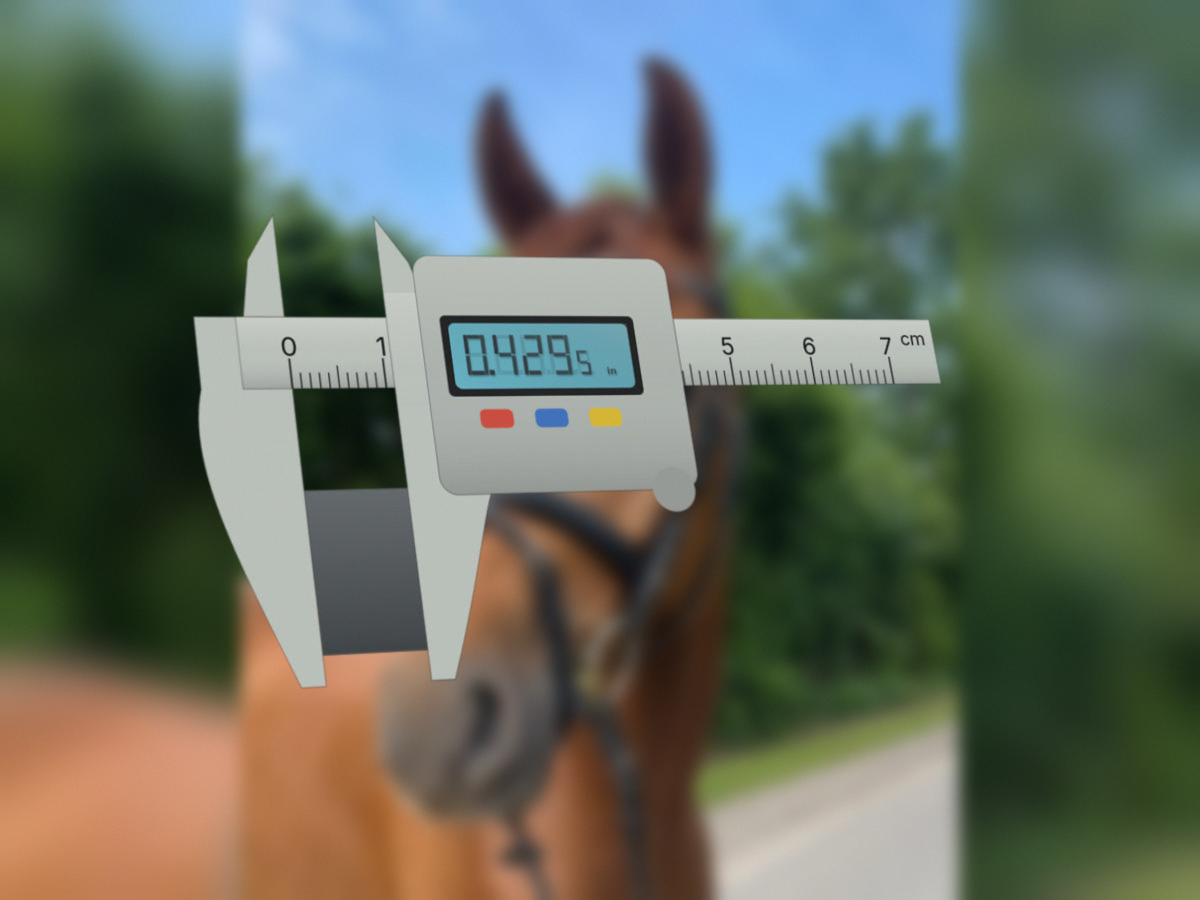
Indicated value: 0.4295 in
